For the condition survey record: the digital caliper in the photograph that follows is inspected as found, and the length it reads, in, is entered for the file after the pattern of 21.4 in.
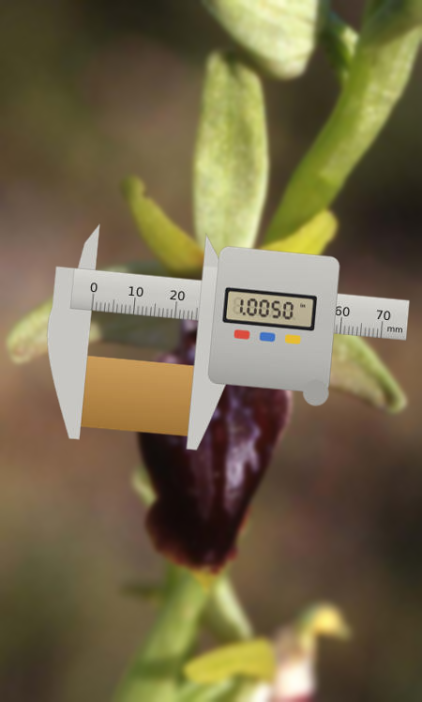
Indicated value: 1.0050 in
